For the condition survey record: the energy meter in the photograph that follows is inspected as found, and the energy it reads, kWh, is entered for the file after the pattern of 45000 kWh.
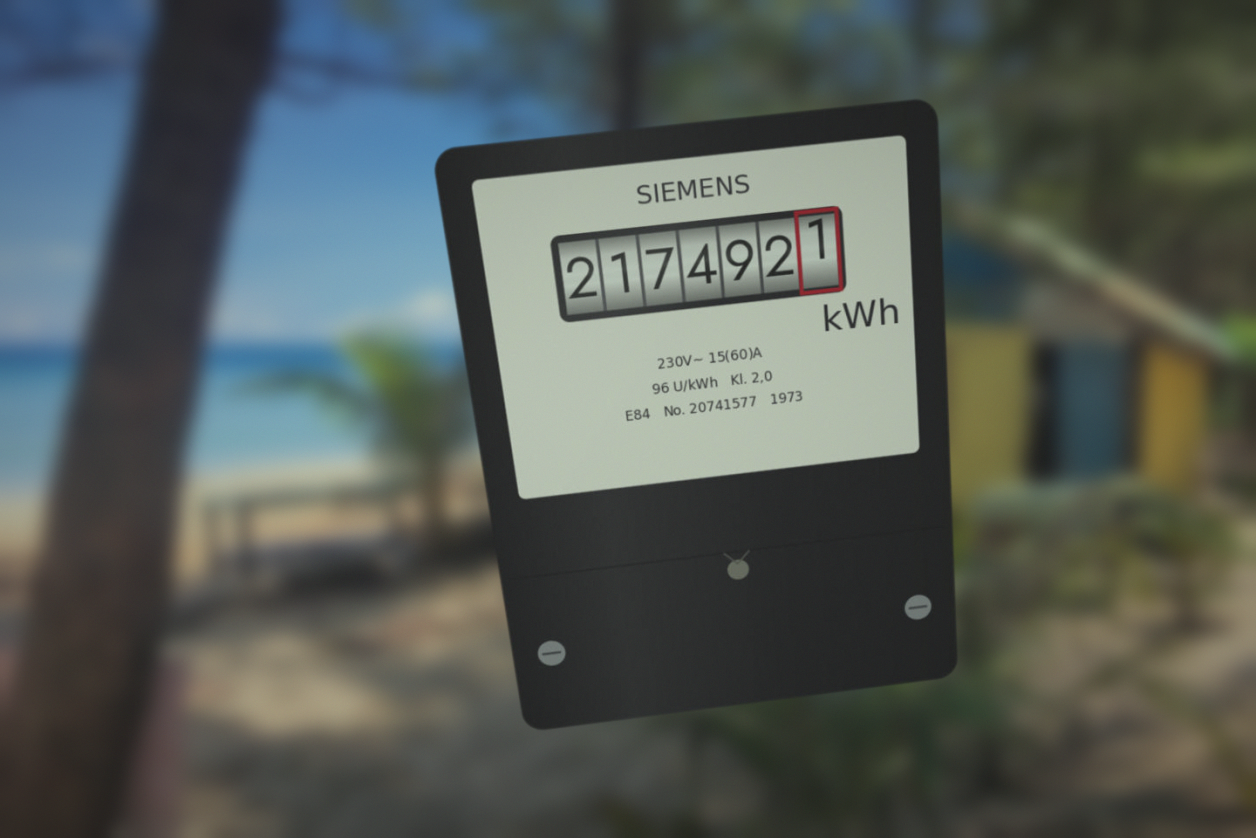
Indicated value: 217492.1 kWh
